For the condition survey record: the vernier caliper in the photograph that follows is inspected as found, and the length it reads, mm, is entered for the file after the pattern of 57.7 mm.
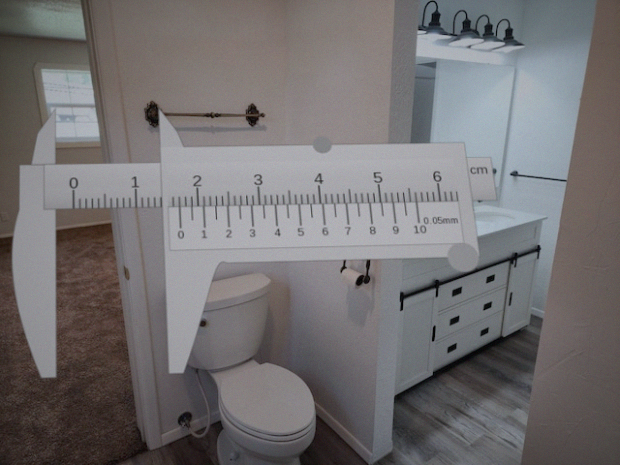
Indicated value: 17.0 mm
